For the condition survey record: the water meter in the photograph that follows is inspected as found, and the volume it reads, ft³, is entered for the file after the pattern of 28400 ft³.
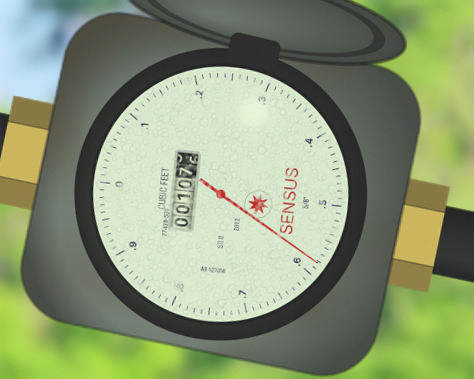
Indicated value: 1075.58 ft³
